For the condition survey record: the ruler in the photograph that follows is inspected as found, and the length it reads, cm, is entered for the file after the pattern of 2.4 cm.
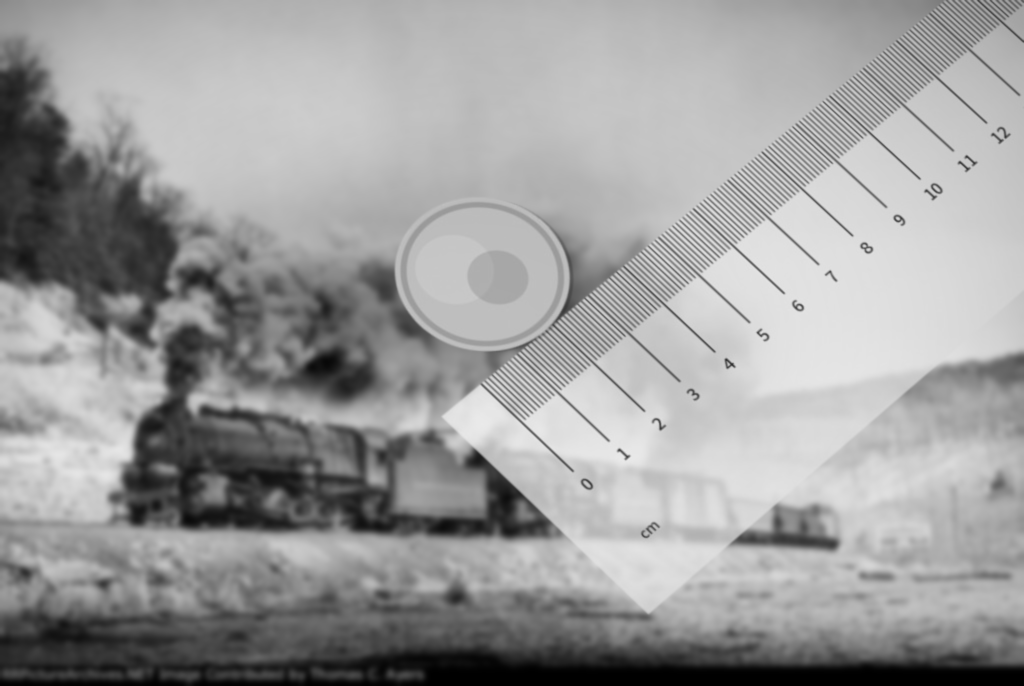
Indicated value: 3.5 cm
